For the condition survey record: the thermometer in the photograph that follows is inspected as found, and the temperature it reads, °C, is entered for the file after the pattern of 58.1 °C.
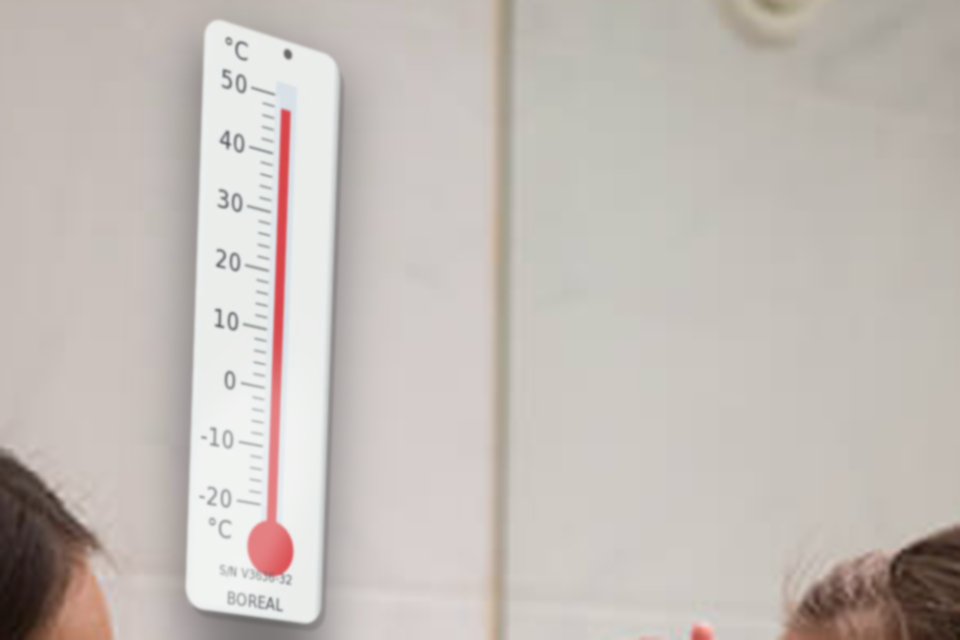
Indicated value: 48 °C
